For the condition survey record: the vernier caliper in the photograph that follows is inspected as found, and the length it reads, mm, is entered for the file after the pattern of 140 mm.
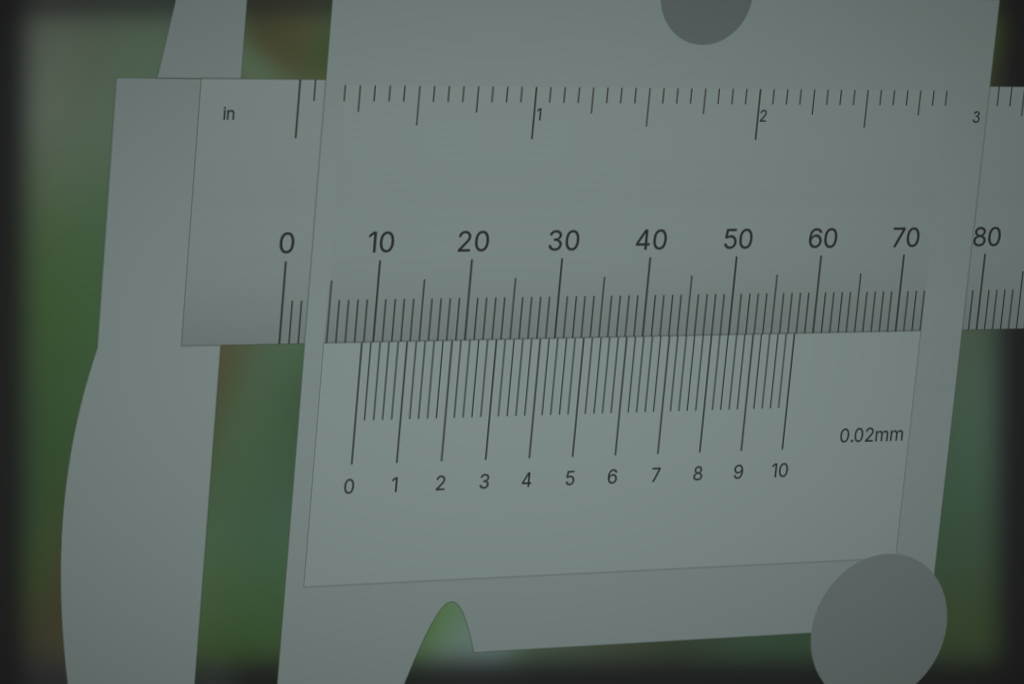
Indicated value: 8.8 mm
